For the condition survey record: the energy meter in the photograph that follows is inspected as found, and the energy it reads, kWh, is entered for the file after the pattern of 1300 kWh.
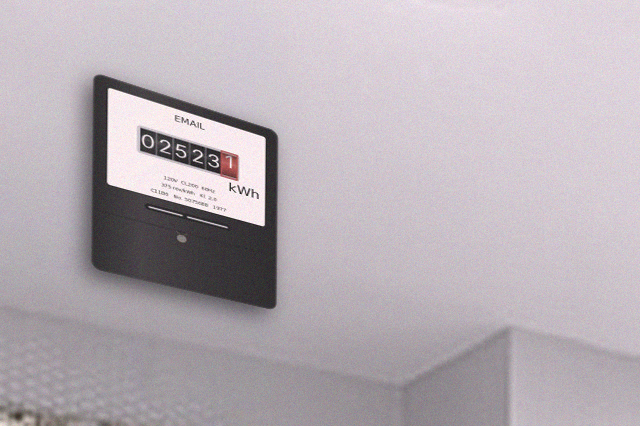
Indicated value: 2523.1 kWh
